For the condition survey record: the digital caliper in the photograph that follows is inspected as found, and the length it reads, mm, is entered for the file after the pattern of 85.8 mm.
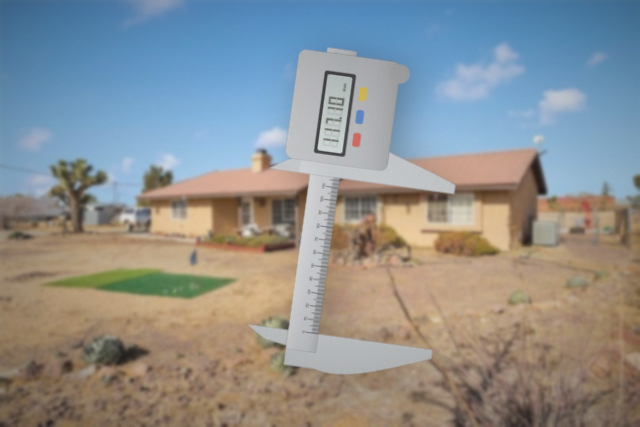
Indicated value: 117.10 mm
